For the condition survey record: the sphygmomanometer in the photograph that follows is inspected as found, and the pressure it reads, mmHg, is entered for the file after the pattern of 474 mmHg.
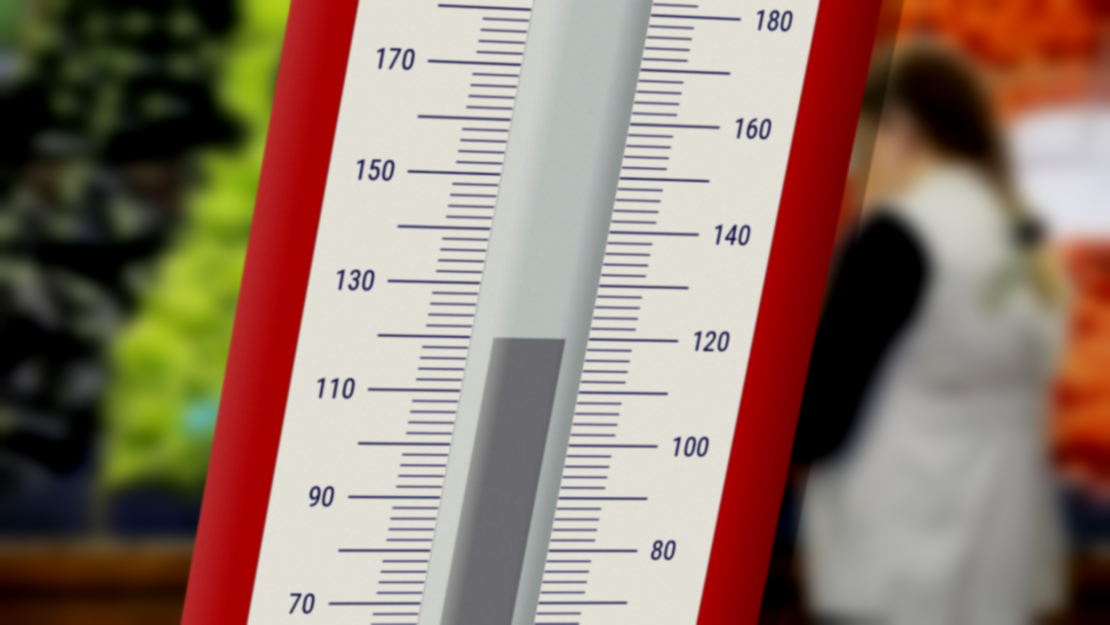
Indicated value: 120 mmHg
